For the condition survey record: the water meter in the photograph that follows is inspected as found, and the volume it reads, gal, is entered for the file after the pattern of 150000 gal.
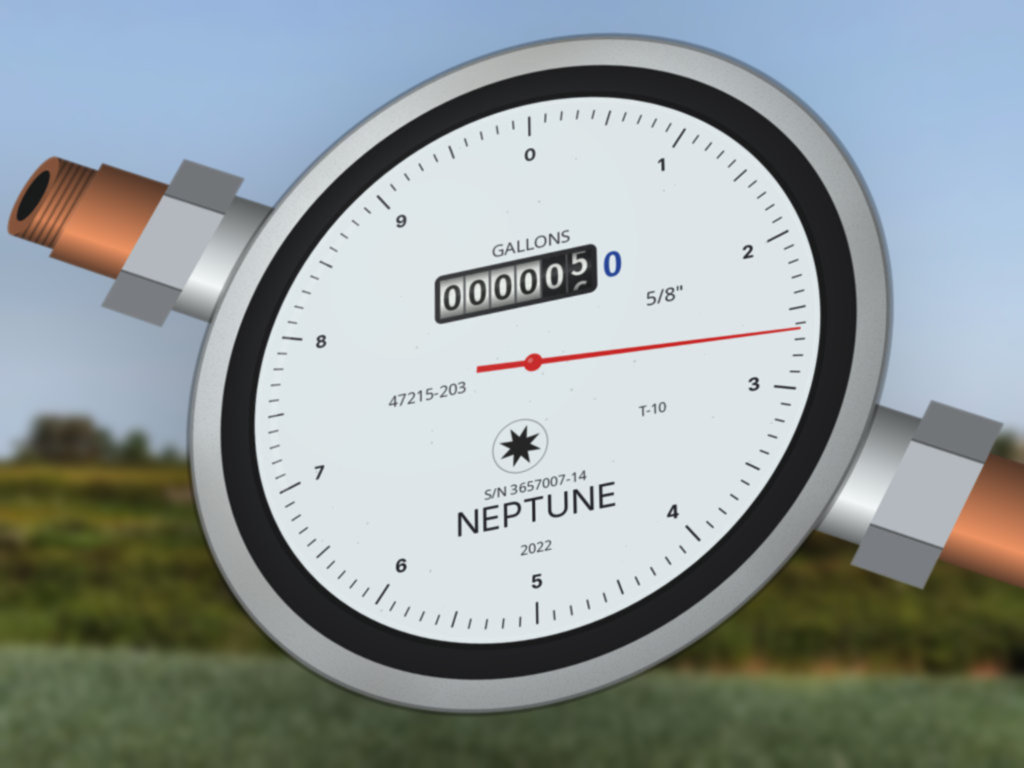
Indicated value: 52.6 gal
